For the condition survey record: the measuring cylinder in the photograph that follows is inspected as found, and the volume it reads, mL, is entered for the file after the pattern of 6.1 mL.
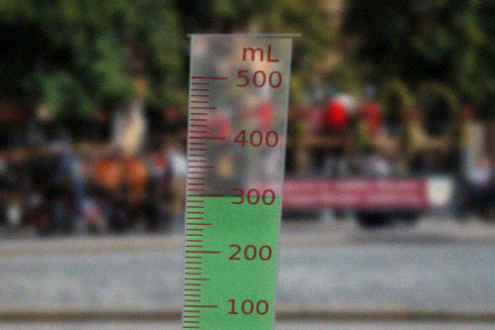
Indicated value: 300 mL
